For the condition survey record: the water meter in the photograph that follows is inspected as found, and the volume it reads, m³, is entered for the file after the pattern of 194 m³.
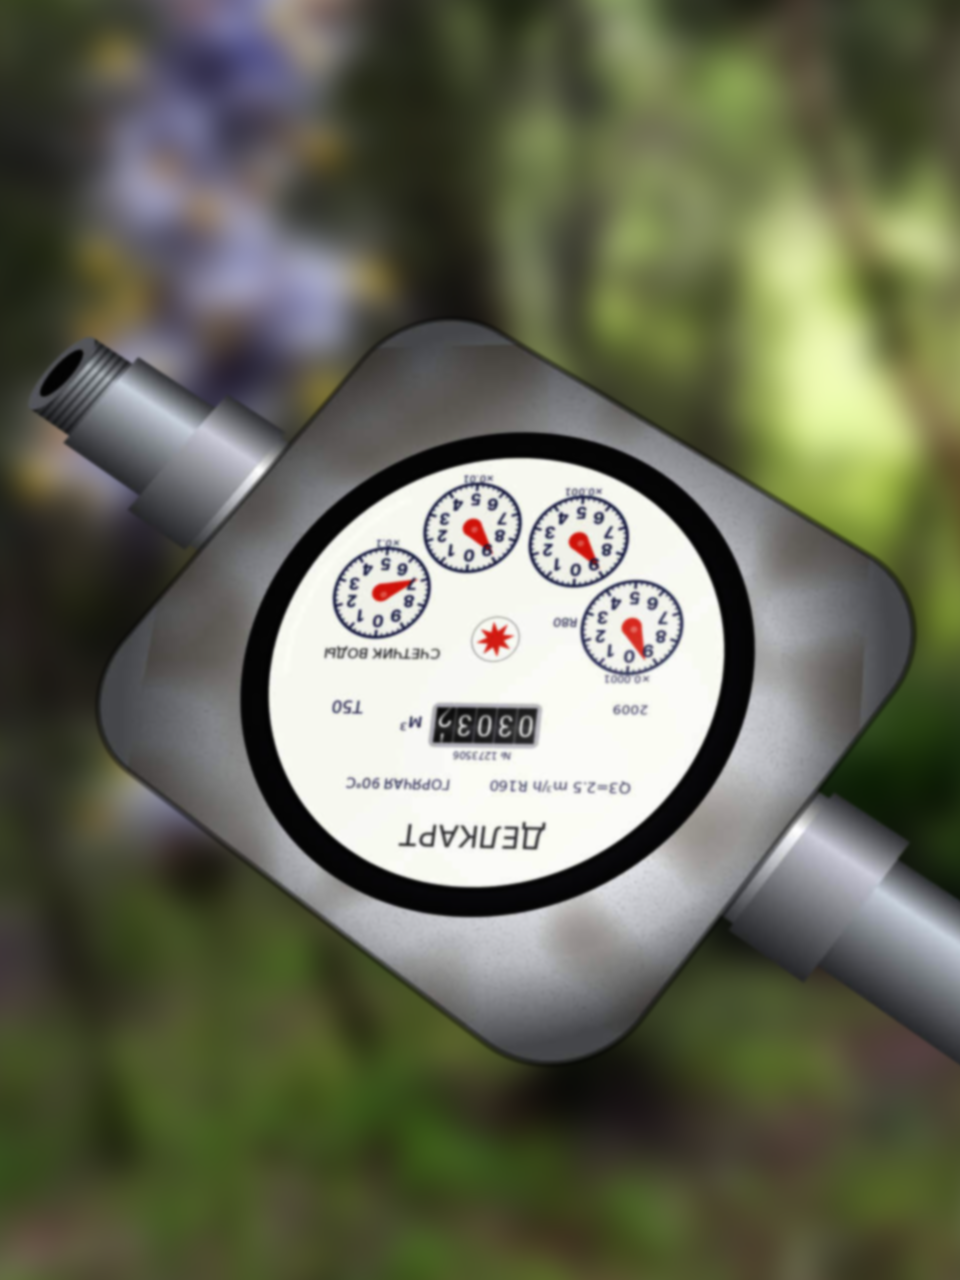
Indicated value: 3031.6889 m³
